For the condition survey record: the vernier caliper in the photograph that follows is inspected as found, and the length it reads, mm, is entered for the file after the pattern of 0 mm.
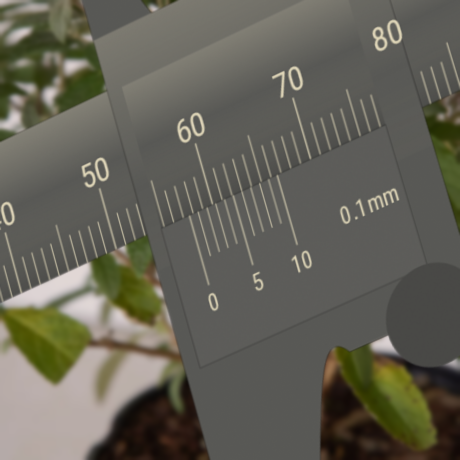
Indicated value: 57.6 mm
